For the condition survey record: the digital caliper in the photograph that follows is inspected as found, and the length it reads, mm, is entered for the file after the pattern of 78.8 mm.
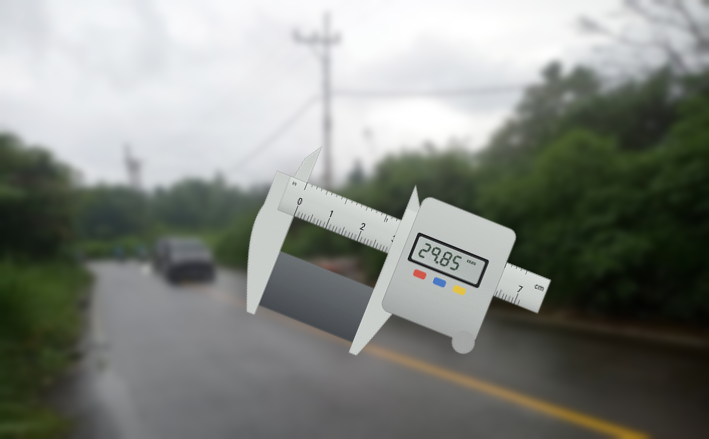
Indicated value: 29.85 mm
